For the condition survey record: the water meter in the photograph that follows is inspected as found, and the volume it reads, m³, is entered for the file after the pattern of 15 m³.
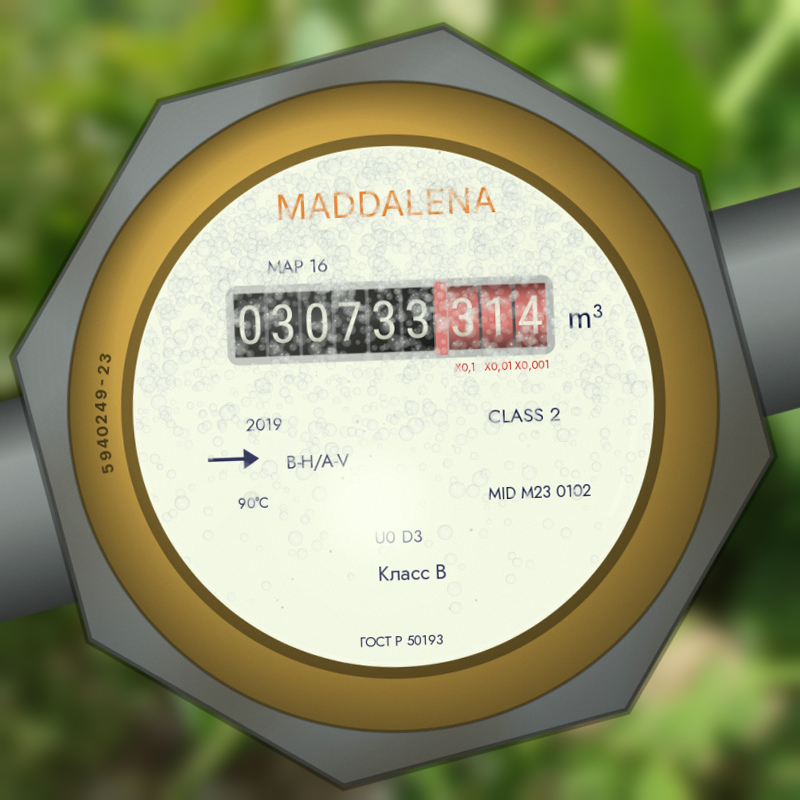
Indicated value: 30733.314 m³
